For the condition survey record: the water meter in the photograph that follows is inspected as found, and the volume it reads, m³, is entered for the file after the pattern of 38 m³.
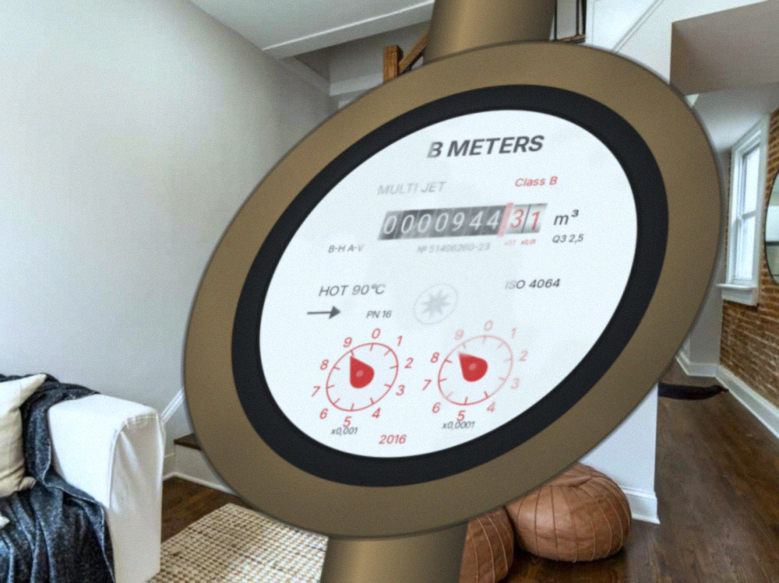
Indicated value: 944.3088 m³
